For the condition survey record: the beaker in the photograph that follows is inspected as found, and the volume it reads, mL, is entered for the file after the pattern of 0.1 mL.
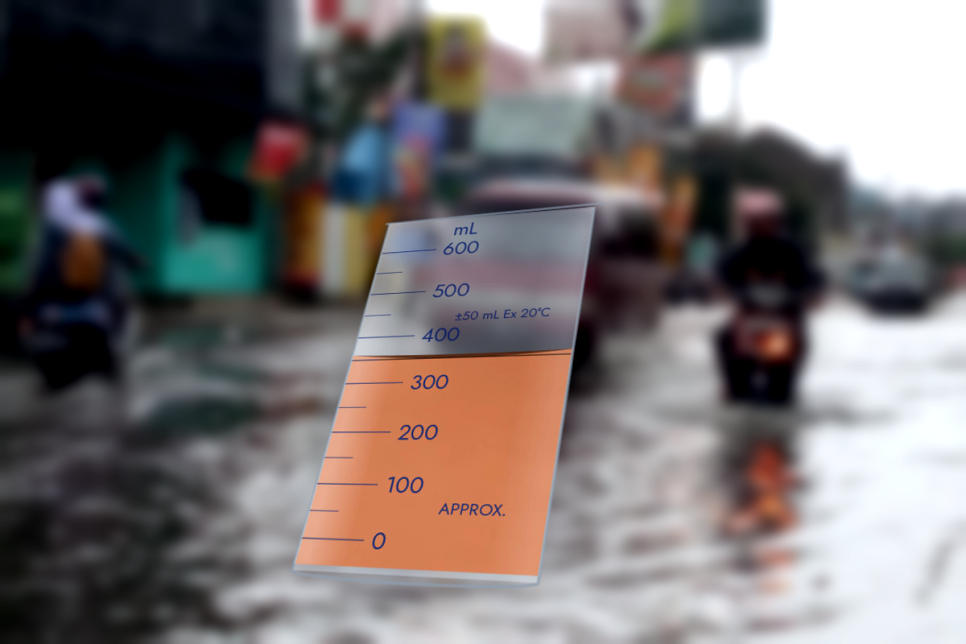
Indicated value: 350 mL
